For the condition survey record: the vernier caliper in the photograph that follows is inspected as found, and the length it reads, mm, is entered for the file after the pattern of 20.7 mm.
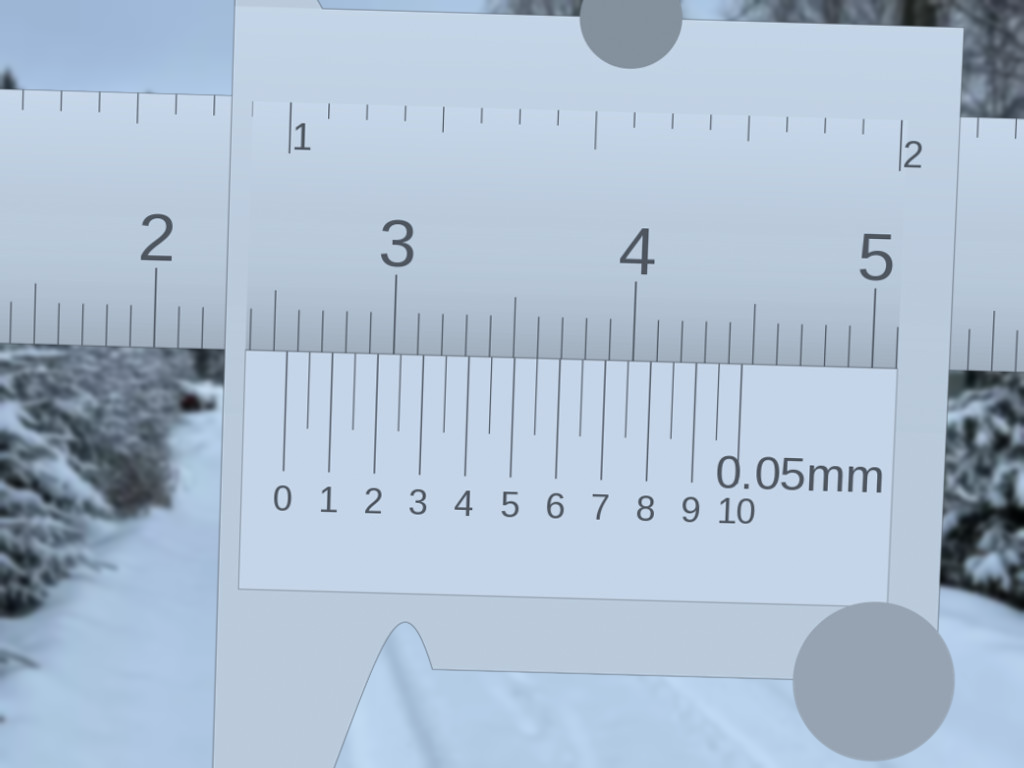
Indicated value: 25.55 mm
